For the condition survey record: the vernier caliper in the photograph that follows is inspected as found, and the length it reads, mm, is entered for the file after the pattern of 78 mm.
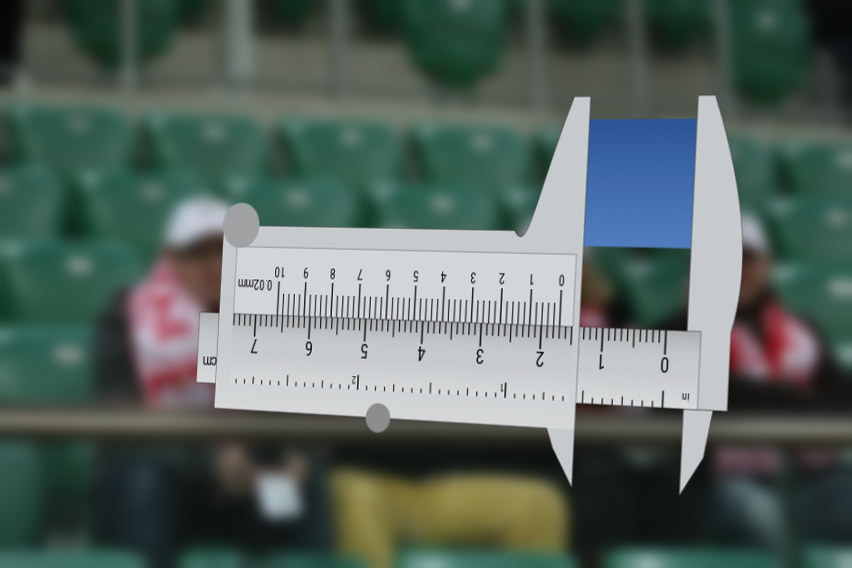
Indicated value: 17.0 mm
